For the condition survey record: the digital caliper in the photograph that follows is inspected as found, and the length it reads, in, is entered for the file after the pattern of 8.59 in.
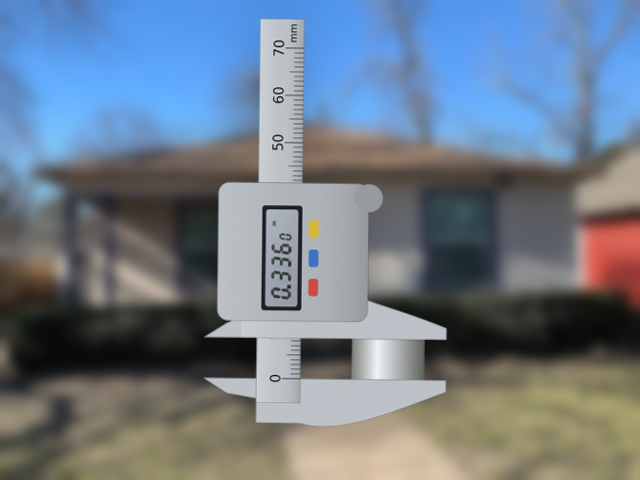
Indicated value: 0.3360 in
